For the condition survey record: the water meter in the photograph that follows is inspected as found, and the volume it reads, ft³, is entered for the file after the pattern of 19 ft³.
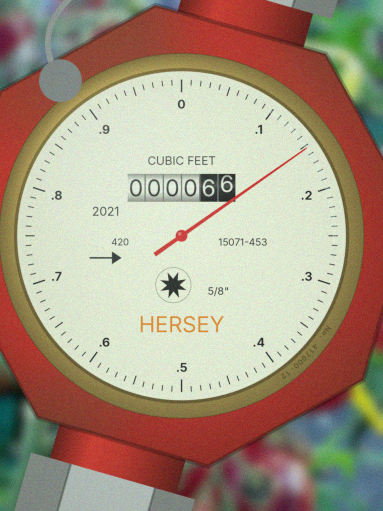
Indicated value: 66.15 ft³
